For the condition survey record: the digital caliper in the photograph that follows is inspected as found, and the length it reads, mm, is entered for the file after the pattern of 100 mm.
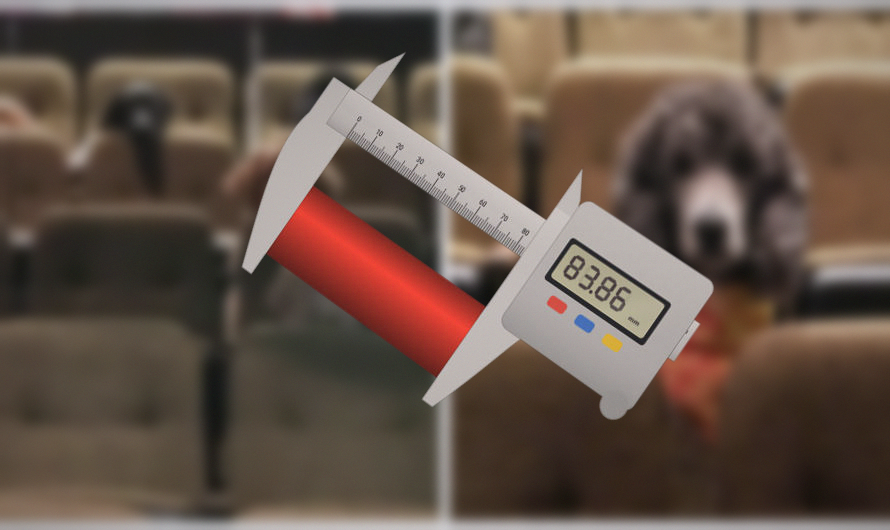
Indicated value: 83.86 mm
